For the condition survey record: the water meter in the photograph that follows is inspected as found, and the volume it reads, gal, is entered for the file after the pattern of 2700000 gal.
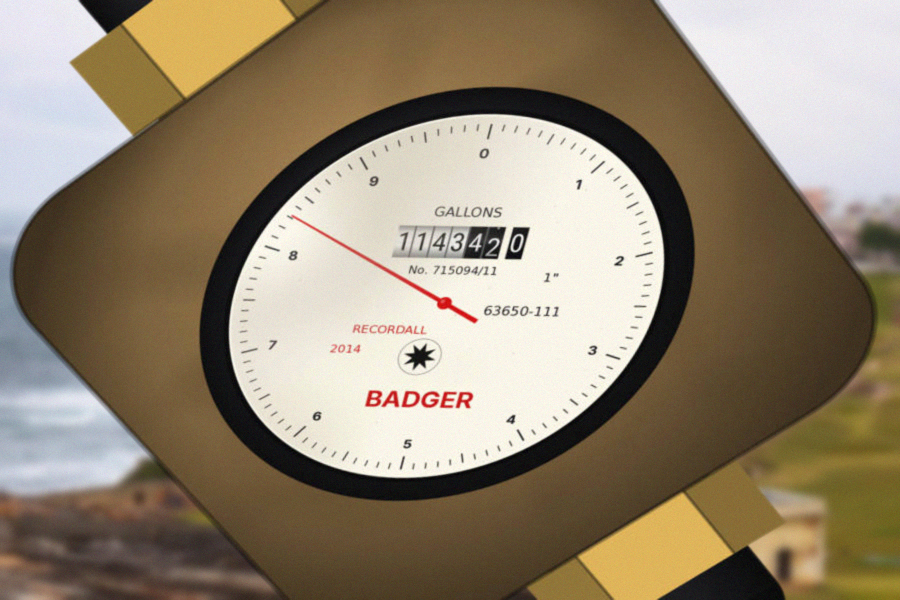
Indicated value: 1143418.3 gal
